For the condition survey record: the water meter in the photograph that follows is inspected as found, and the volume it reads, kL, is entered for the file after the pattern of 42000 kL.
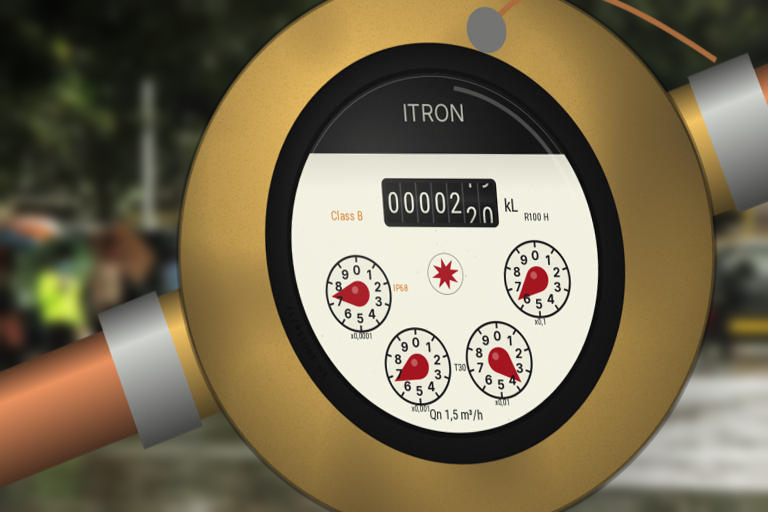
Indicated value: 219.6367 kL
